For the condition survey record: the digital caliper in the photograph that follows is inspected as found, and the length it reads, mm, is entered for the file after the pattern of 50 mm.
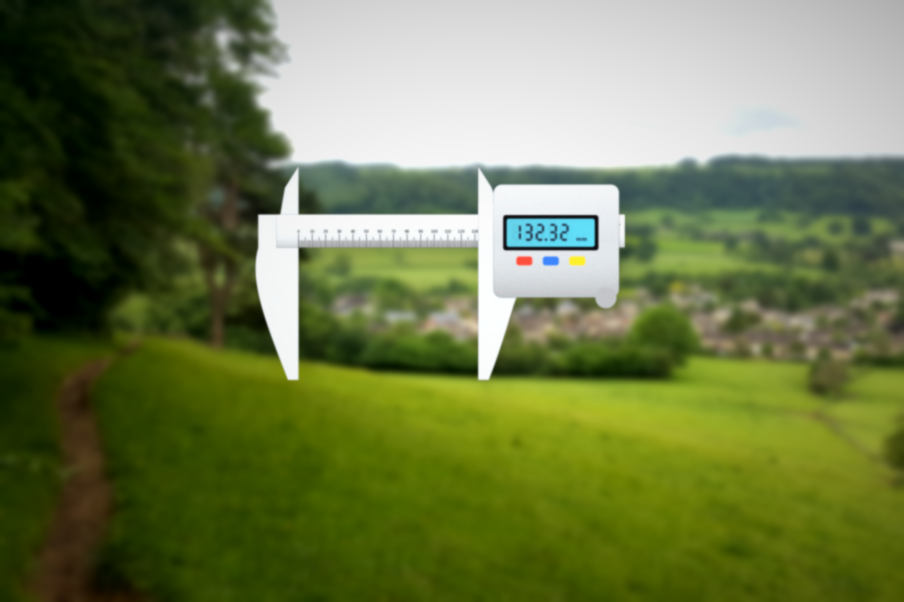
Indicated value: 132.32 mm
